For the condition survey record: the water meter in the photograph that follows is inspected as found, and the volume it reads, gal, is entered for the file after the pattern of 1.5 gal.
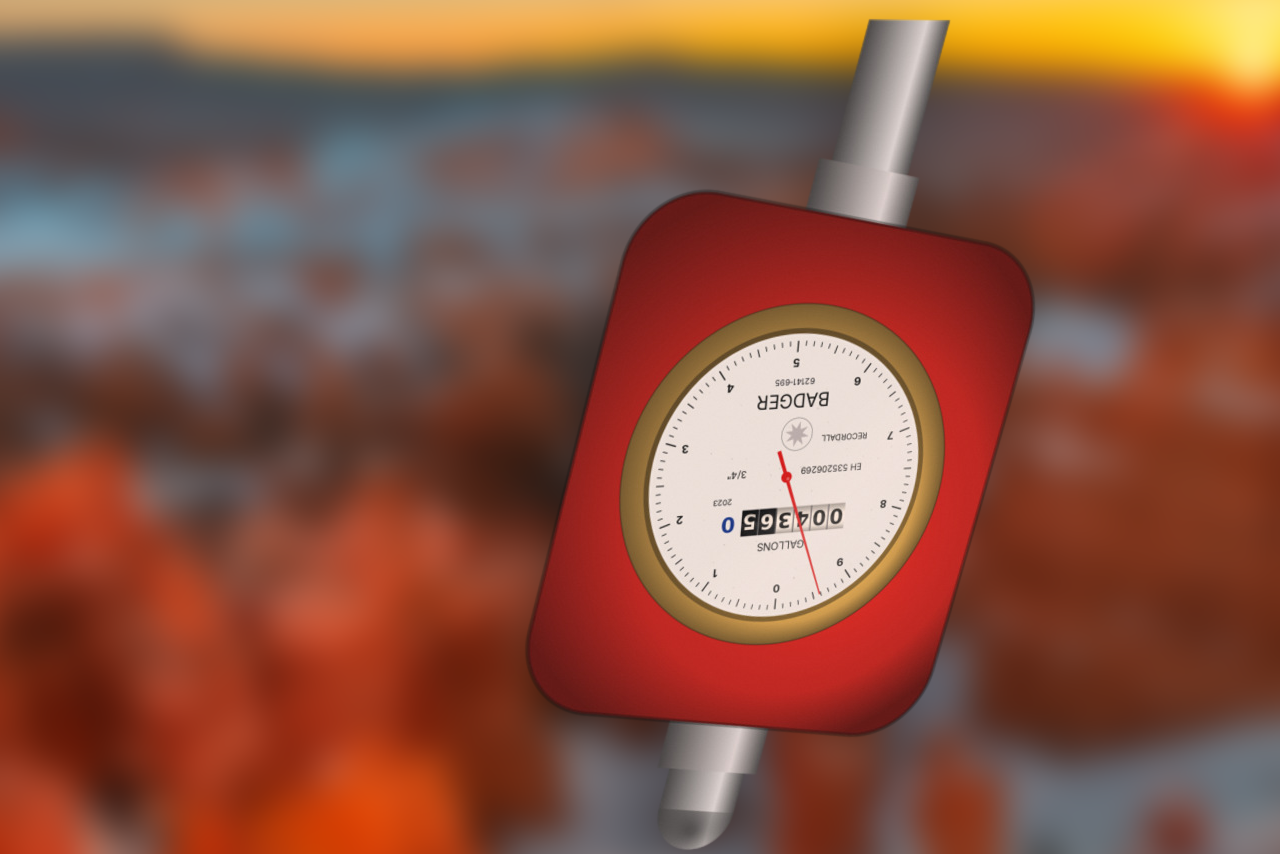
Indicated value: 43649.4 gal
